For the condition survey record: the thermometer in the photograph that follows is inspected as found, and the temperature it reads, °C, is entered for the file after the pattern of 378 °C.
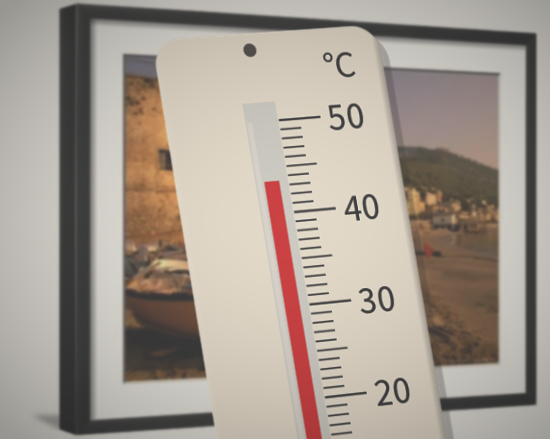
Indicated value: 43.5 °C
